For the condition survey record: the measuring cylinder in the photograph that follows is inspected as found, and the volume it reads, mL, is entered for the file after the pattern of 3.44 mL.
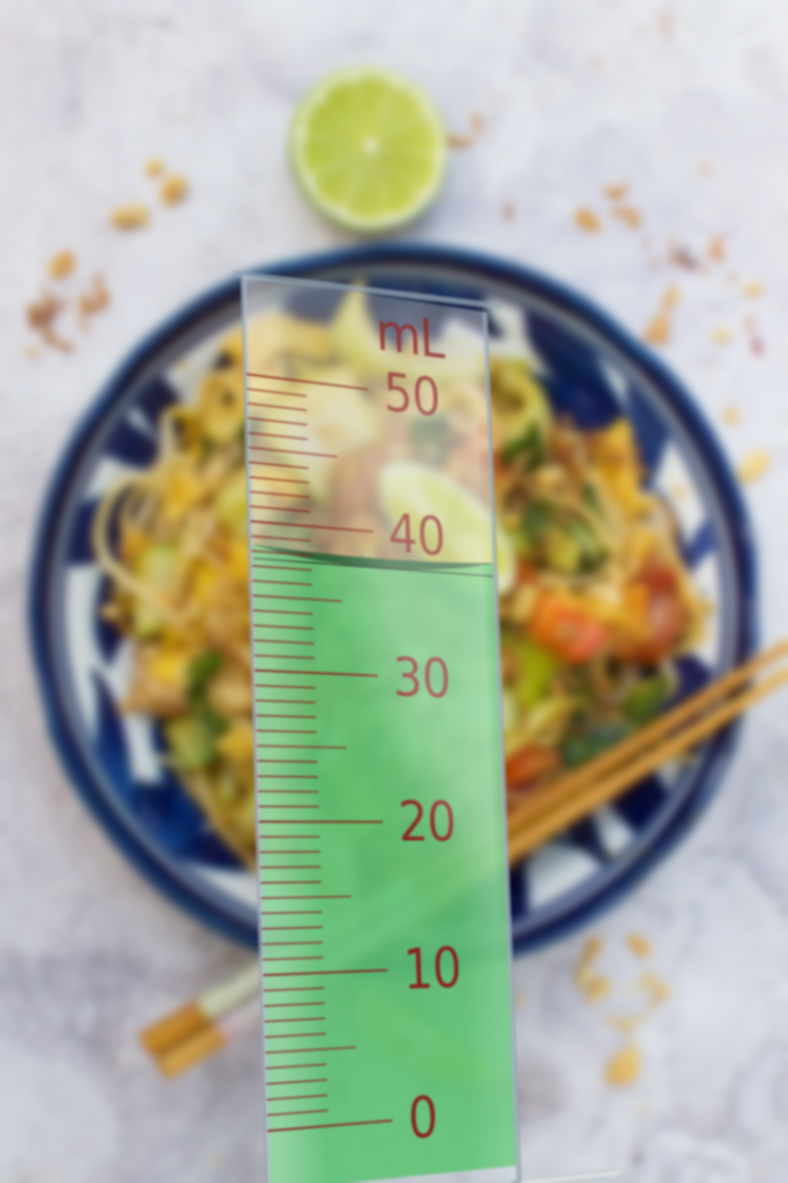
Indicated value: 37.5 mL
